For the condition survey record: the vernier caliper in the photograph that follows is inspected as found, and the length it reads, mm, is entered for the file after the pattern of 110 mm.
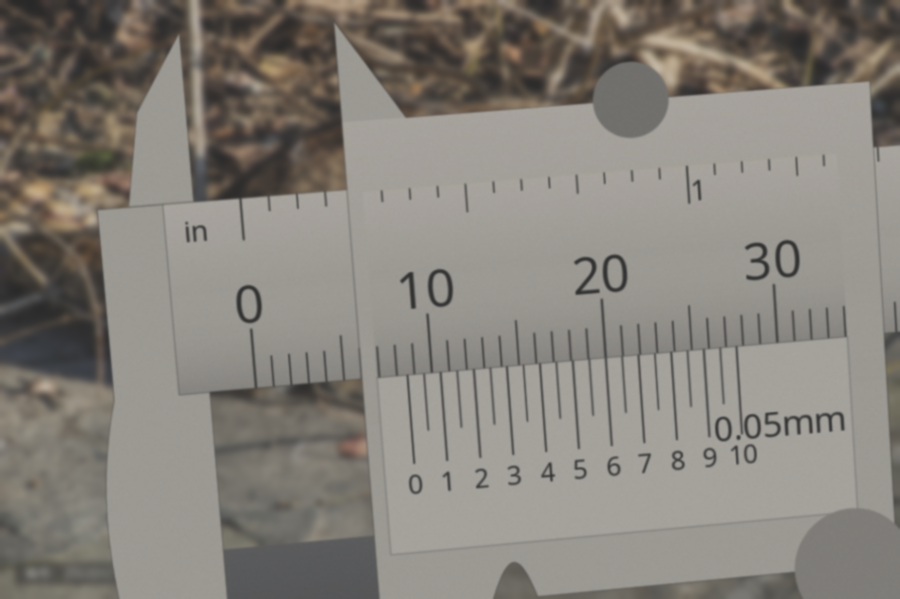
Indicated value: 8.6 mm
